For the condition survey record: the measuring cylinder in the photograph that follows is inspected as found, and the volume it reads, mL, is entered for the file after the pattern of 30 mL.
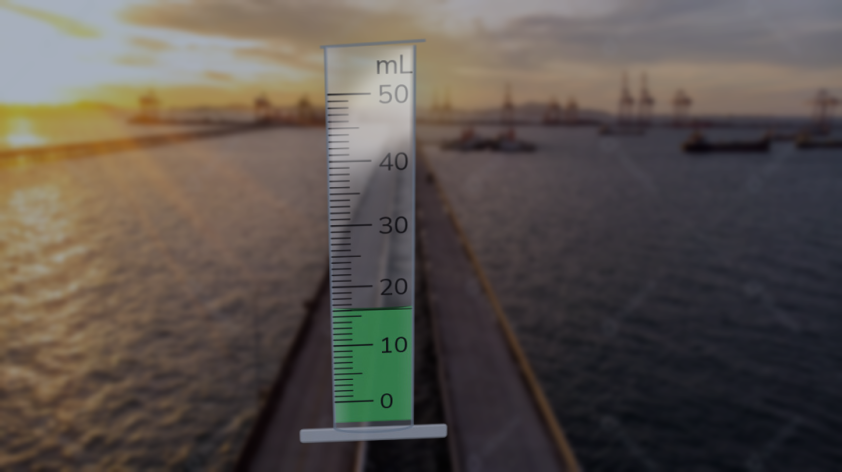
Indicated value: 16 mL
